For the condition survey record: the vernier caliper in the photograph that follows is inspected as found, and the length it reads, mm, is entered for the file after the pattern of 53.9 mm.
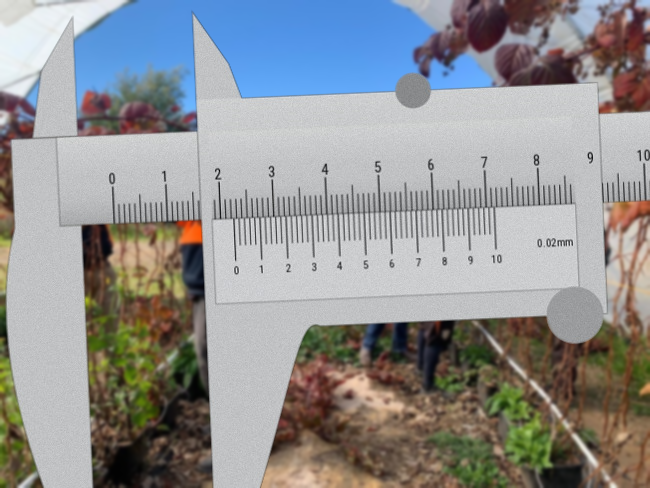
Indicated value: 22.5 mm
